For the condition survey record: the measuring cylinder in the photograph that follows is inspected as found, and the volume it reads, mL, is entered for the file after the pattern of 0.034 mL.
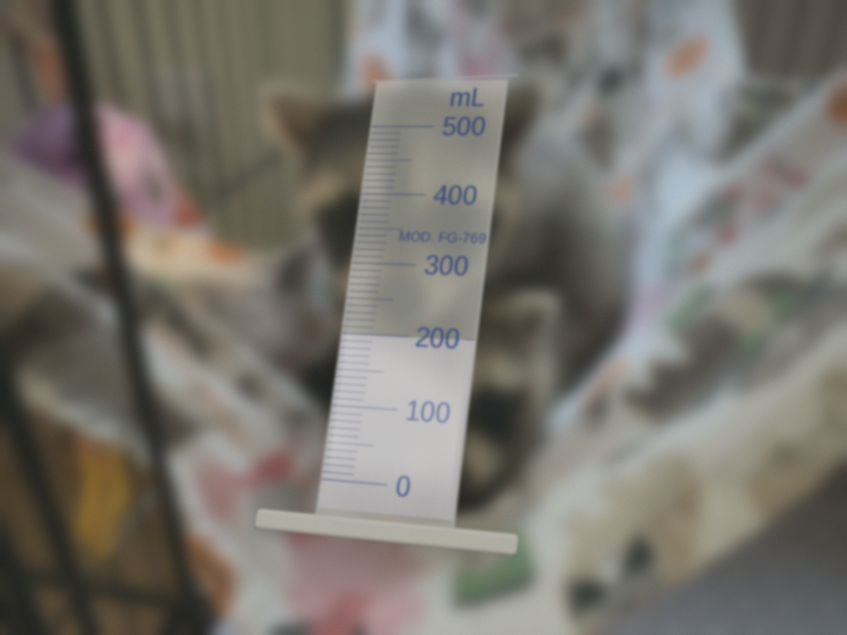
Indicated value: 200 mL
